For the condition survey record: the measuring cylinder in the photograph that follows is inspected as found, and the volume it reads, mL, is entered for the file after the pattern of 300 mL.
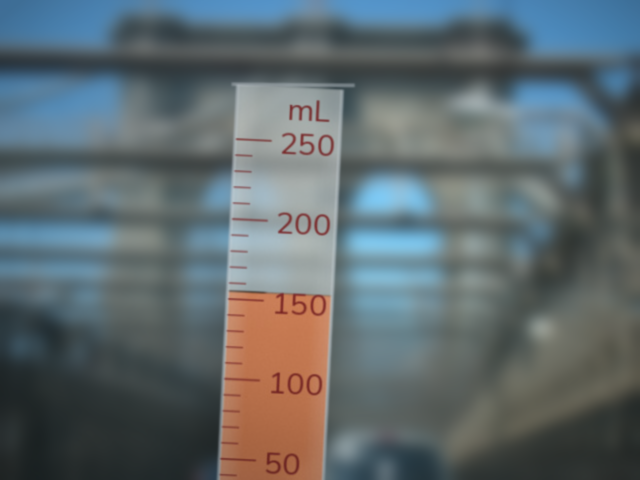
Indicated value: 155 mL
